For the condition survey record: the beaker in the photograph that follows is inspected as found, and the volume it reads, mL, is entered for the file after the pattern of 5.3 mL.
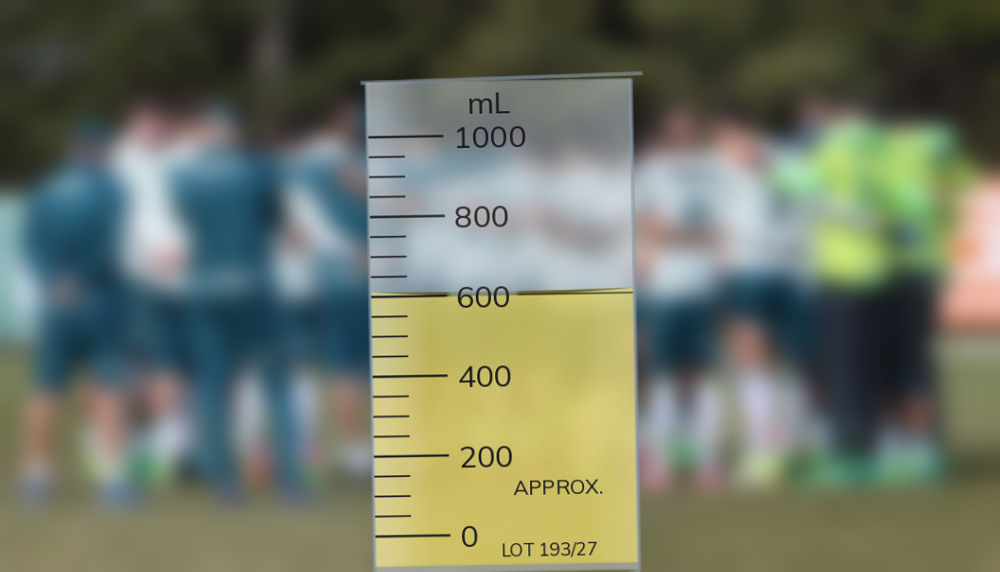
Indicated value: 600 mL
